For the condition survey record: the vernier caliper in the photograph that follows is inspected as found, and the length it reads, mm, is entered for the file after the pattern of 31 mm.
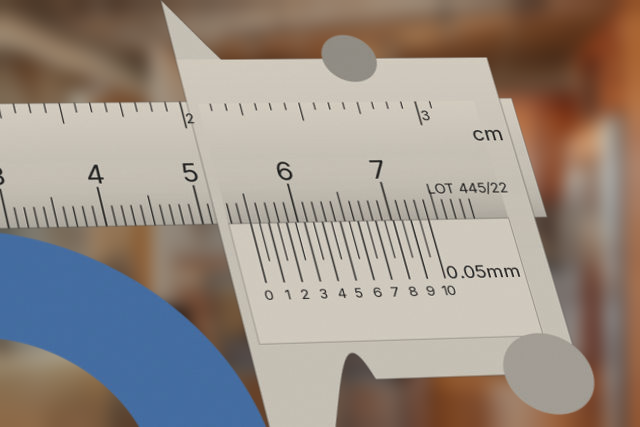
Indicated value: 55.0 mm
